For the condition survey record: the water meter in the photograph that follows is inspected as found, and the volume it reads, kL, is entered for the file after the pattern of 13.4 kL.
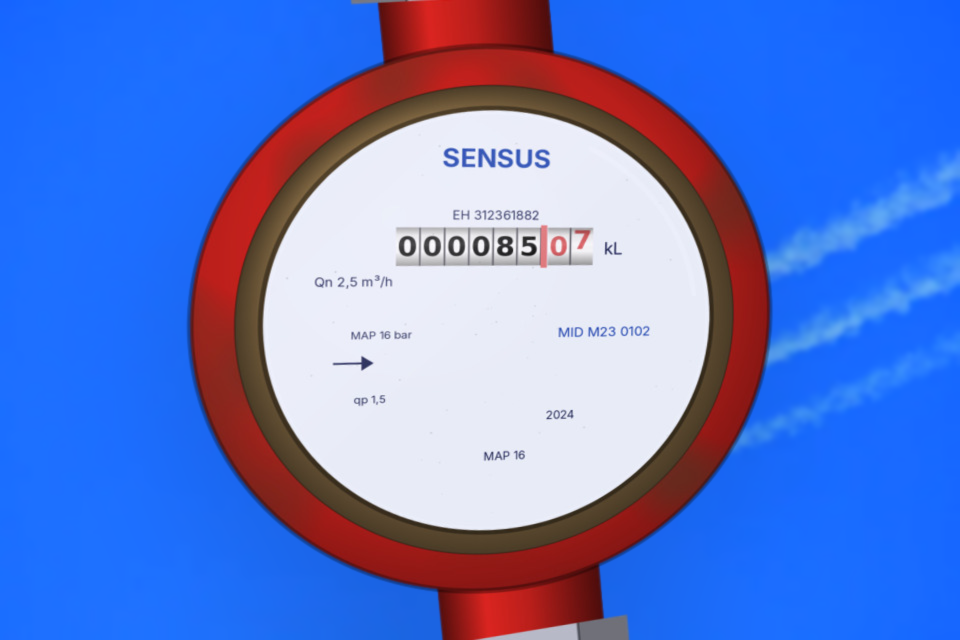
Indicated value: 85.07 kL
